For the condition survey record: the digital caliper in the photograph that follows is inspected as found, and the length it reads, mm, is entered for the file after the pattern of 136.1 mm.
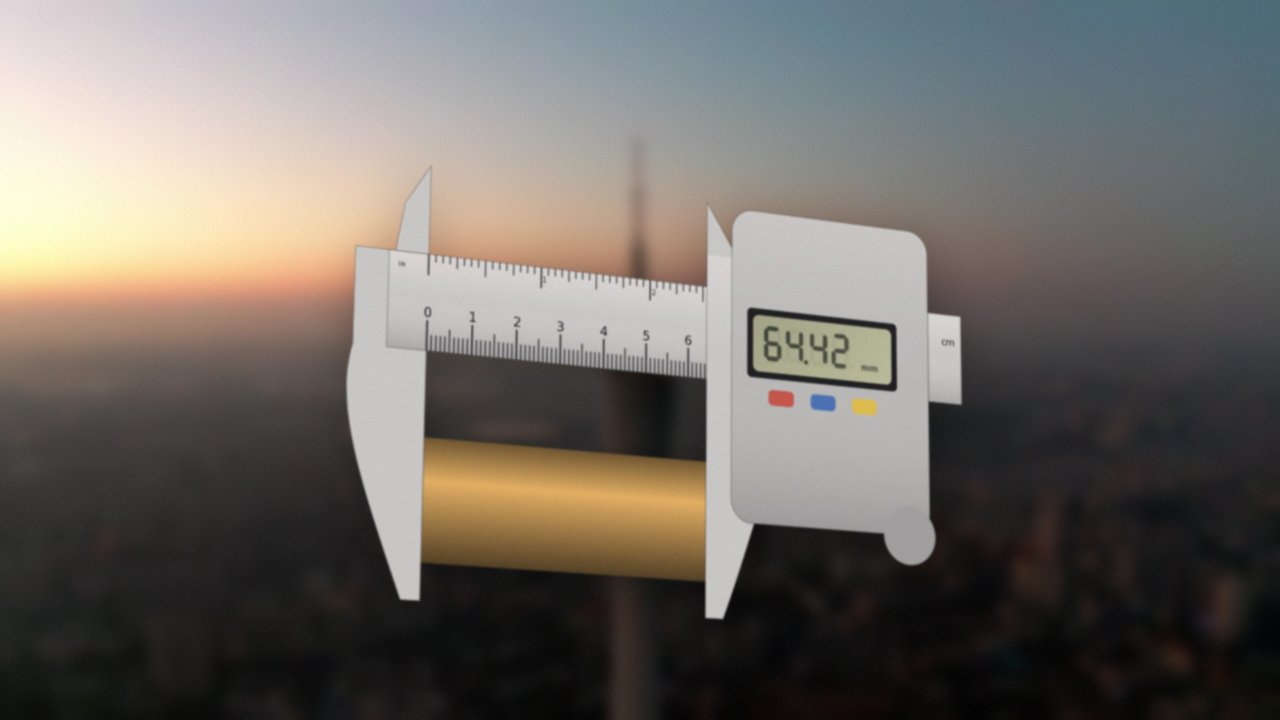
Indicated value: 64.42 mm
